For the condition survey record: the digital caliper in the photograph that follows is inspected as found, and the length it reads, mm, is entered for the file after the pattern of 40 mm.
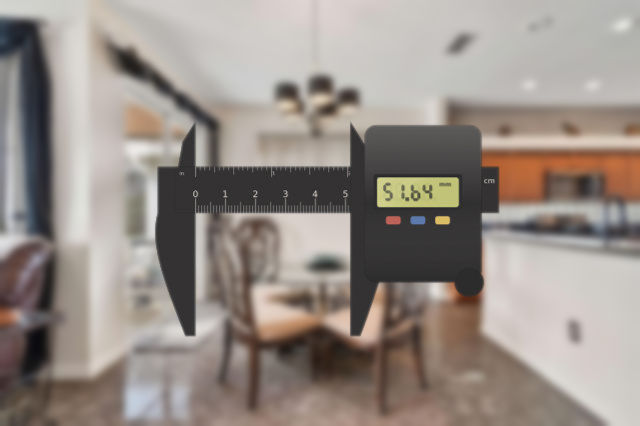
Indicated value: 51.64 mm
